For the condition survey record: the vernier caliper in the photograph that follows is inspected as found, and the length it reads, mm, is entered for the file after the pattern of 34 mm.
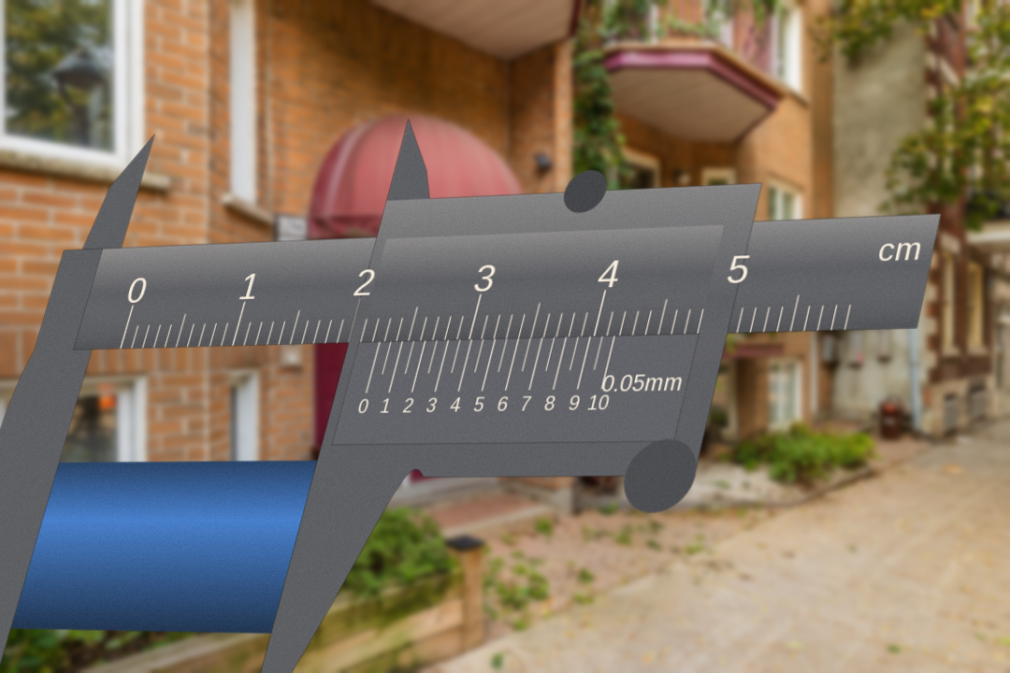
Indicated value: 22.6 mm
